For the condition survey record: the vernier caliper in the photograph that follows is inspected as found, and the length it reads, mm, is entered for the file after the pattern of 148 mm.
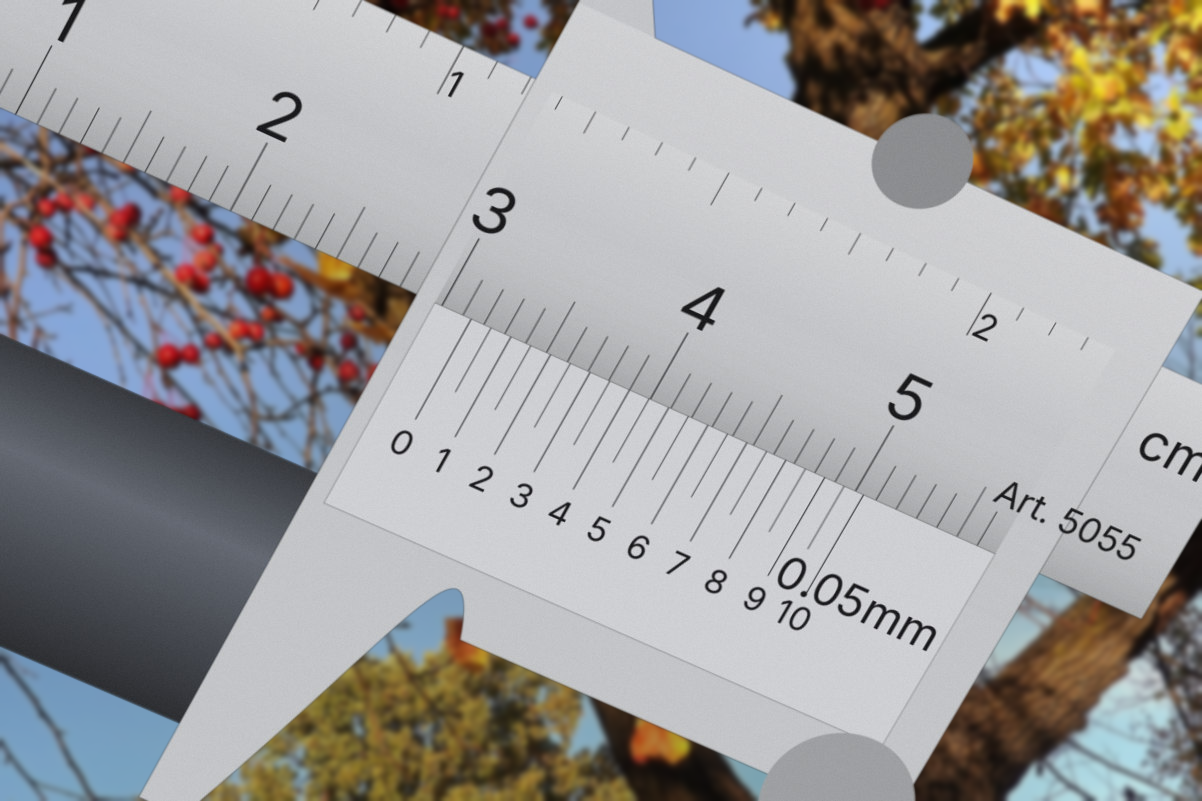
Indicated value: 31.4 mm
